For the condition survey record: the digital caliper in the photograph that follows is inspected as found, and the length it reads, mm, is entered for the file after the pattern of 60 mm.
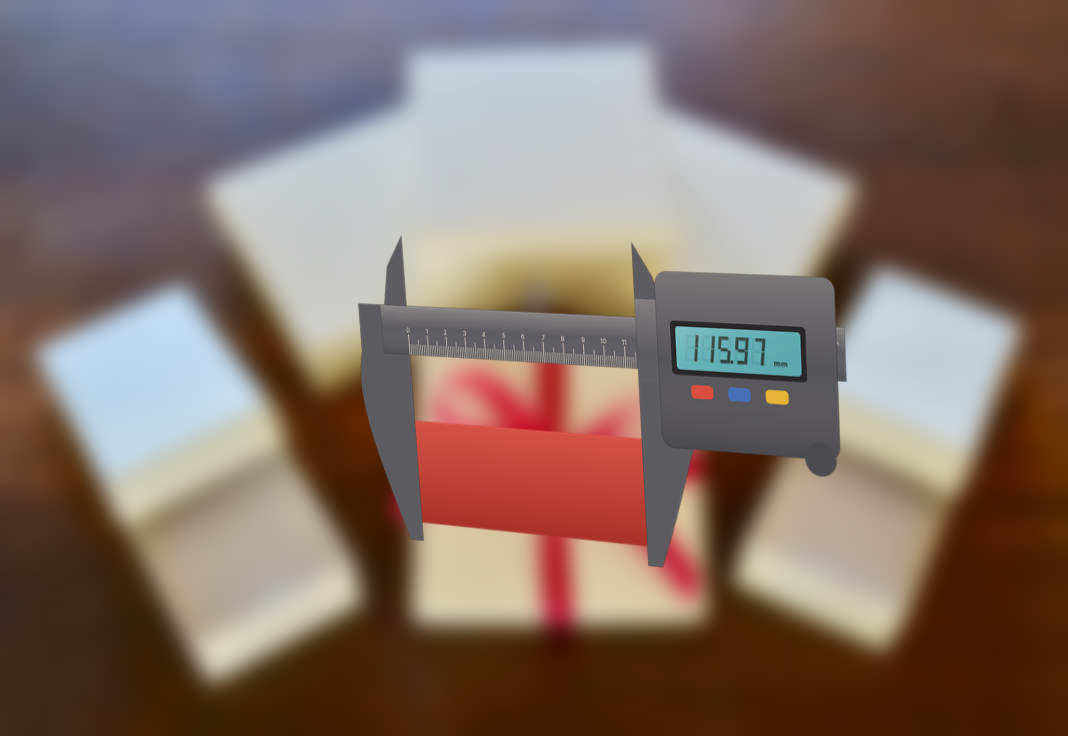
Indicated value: 115.97 mm
